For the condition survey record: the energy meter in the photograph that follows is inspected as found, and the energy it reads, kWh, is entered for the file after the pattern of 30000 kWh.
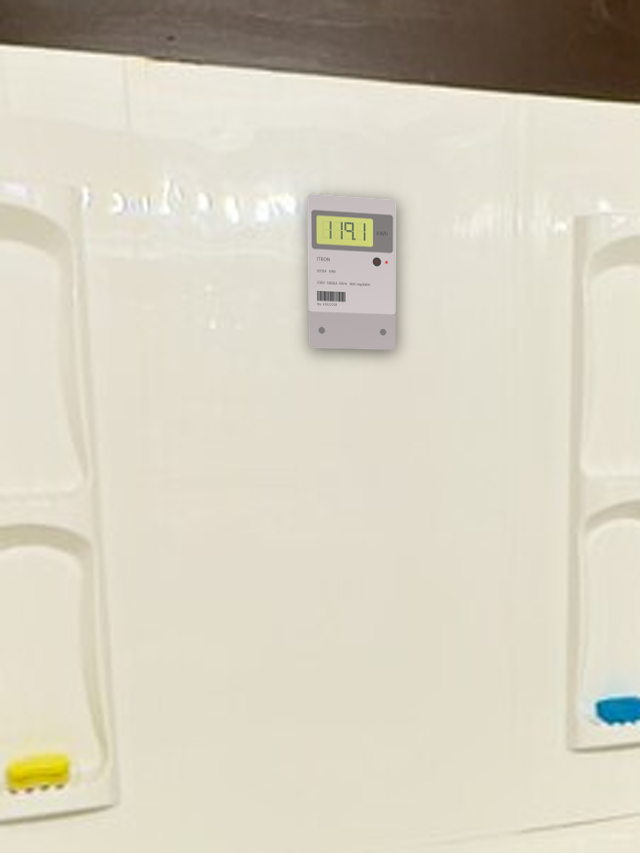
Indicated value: 119.1 kWh
